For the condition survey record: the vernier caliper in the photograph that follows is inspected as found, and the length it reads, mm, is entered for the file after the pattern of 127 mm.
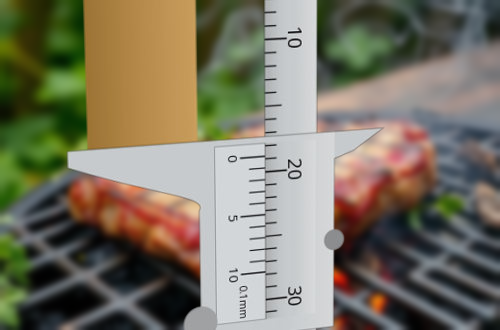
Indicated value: 18.8 mm
